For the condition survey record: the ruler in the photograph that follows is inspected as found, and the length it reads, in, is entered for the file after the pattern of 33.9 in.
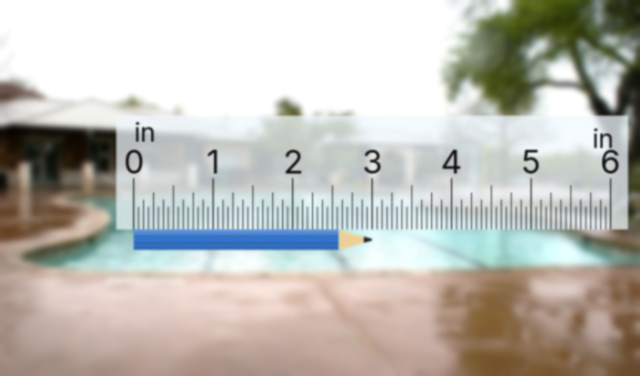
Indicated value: 3 in
